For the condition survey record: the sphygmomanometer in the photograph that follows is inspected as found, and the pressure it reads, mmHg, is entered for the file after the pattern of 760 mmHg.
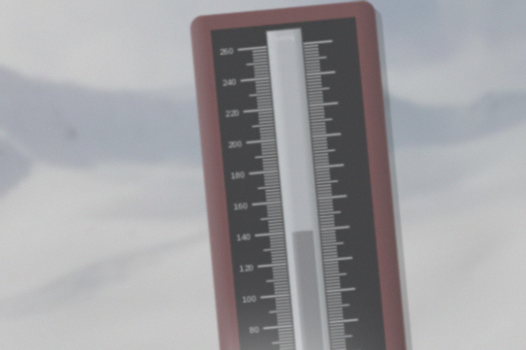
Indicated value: 140 mmHg
